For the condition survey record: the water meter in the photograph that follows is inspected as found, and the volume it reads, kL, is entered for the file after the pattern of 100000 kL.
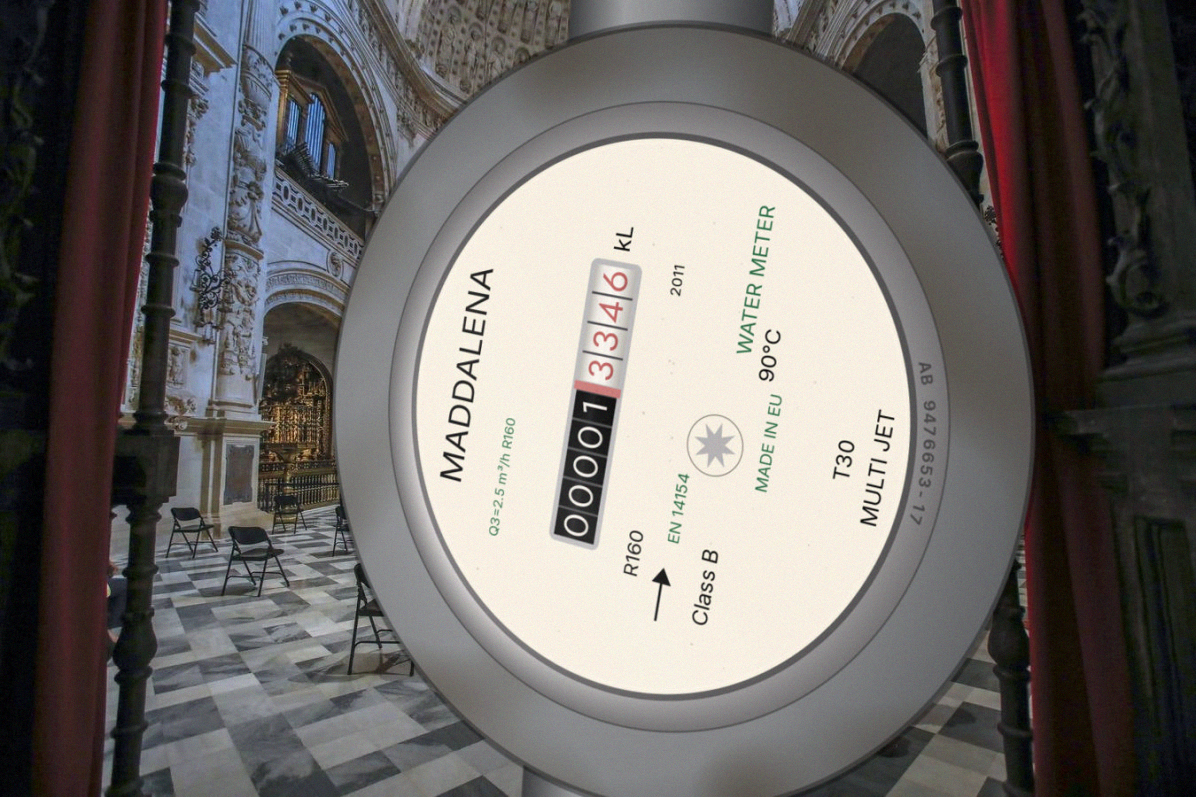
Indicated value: 1.3346 kL
